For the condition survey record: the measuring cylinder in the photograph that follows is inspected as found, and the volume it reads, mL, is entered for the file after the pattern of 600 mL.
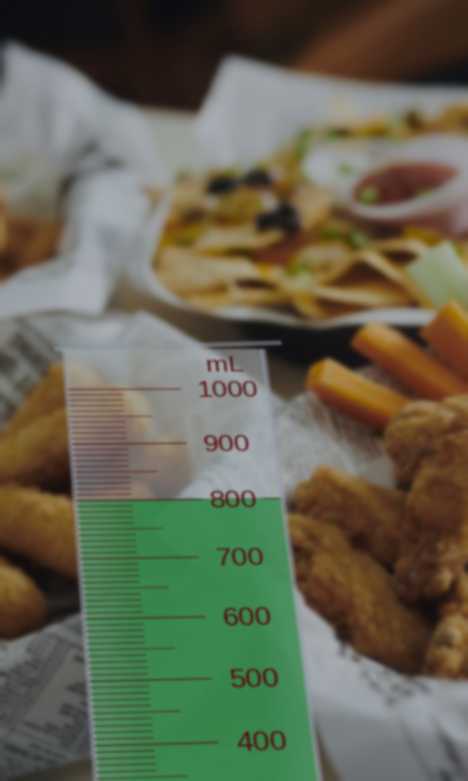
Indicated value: 800 mL
